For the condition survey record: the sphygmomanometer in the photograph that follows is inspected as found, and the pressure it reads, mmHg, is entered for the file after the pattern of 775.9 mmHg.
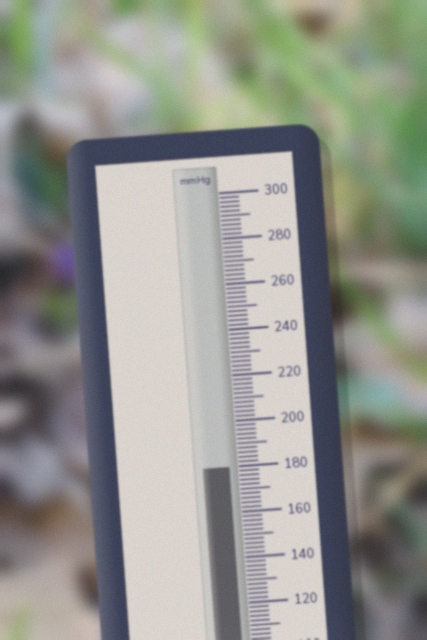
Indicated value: 180 mmHg
